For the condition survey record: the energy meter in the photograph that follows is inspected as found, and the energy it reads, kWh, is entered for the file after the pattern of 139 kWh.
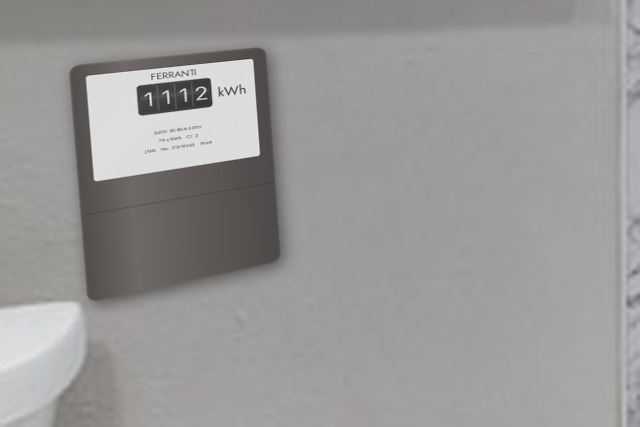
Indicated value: 1112 kWh
